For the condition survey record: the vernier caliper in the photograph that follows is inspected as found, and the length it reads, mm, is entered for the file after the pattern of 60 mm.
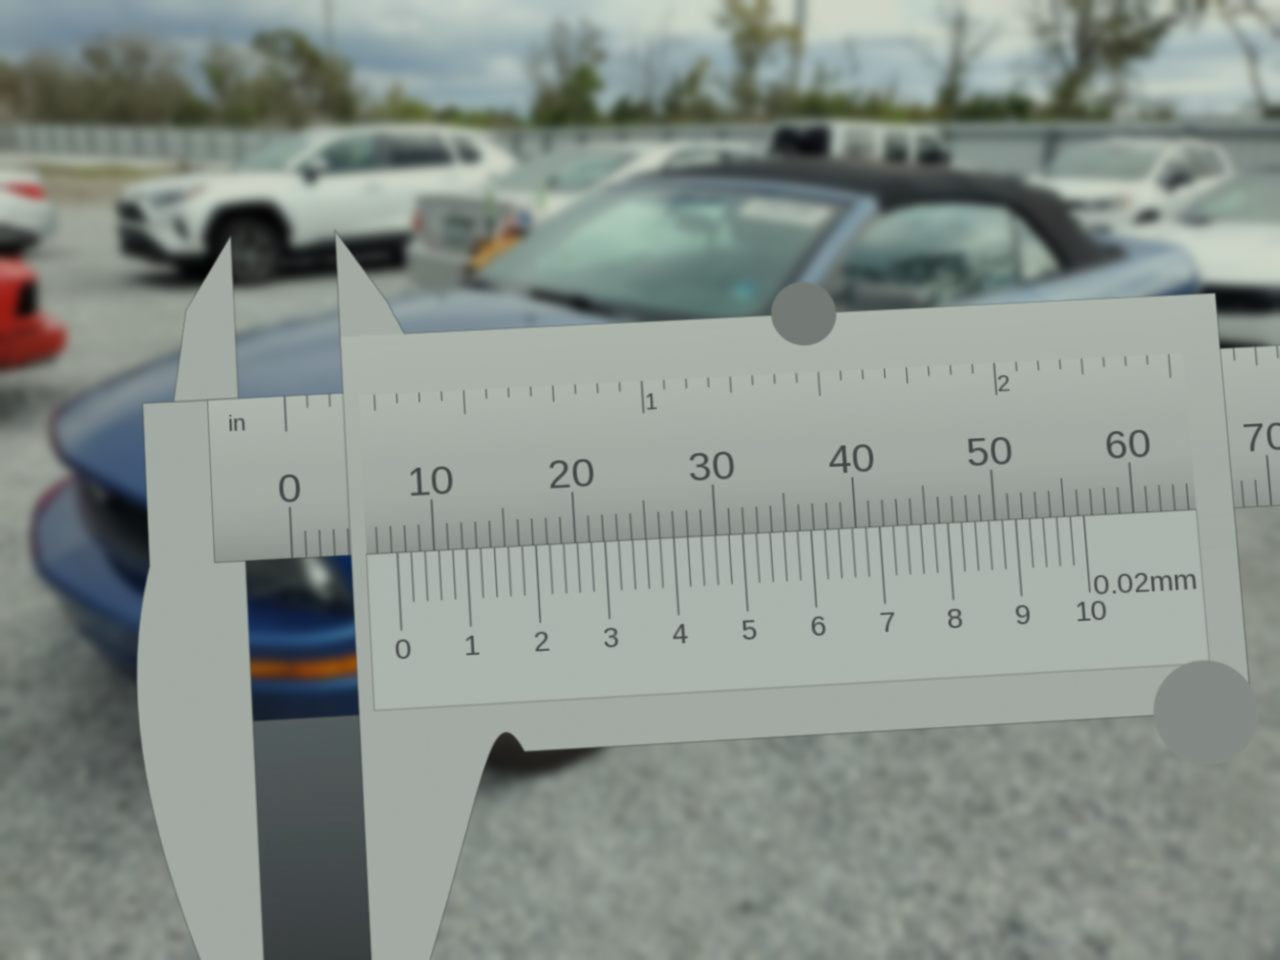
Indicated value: 7.4 mm
